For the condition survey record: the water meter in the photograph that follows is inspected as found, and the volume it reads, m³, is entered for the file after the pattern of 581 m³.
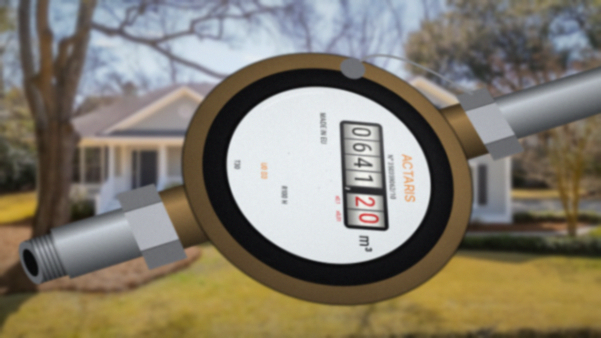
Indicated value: 641.20 m³
